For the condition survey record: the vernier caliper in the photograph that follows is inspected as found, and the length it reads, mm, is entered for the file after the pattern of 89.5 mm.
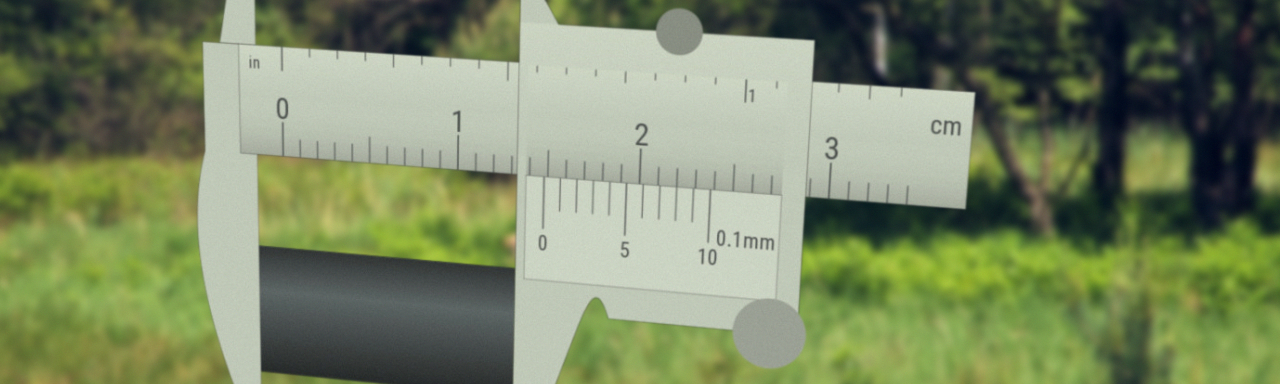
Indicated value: 14.8 mm
